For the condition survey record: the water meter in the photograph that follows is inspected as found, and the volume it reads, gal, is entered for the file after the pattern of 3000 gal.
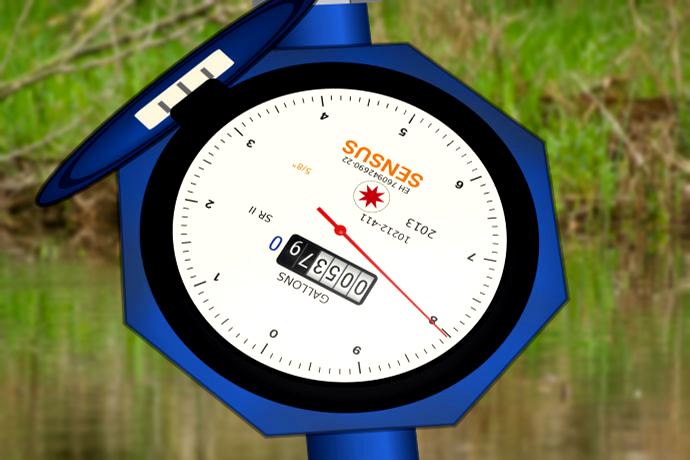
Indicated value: 53788.0 gal
